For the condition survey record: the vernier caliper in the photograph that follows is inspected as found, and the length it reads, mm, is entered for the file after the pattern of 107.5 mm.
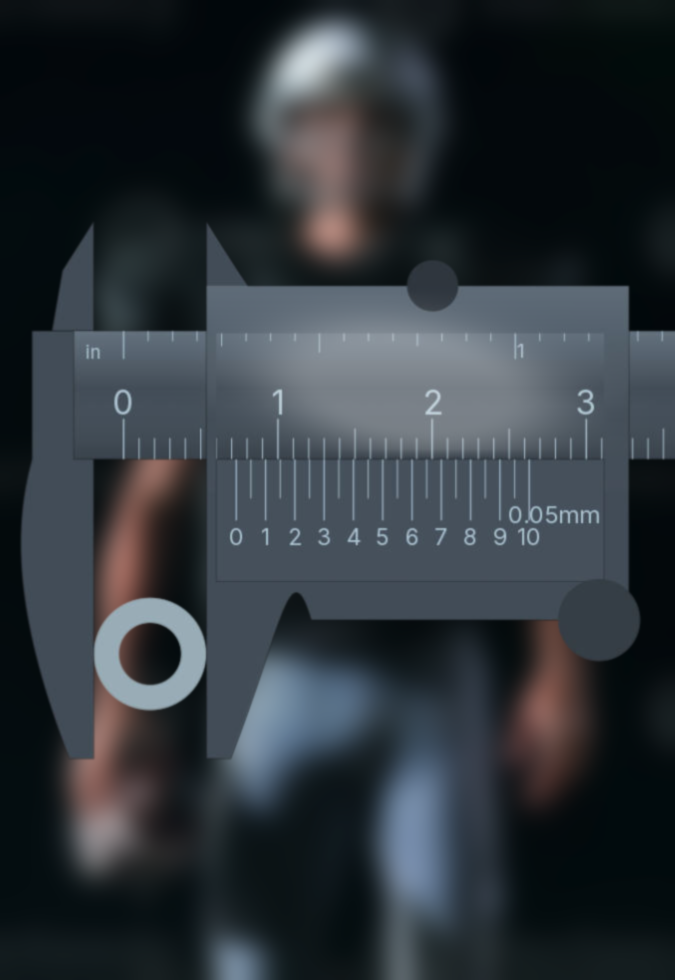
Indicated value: 7.3 mm
